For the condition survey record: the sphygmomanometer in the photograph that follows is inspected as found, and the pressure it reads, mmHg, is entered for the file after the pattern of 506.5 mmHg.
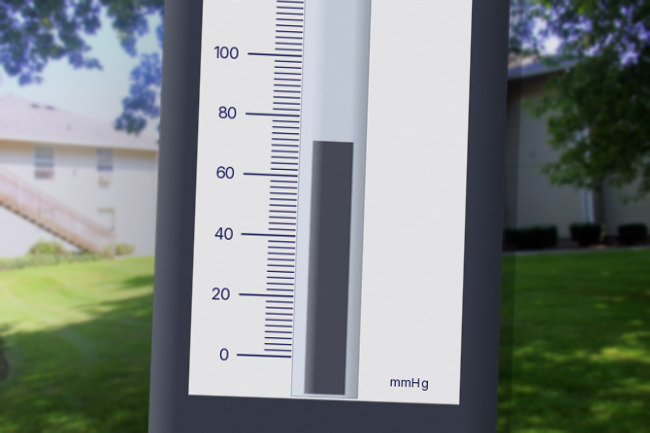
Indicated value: 72 mmHg
